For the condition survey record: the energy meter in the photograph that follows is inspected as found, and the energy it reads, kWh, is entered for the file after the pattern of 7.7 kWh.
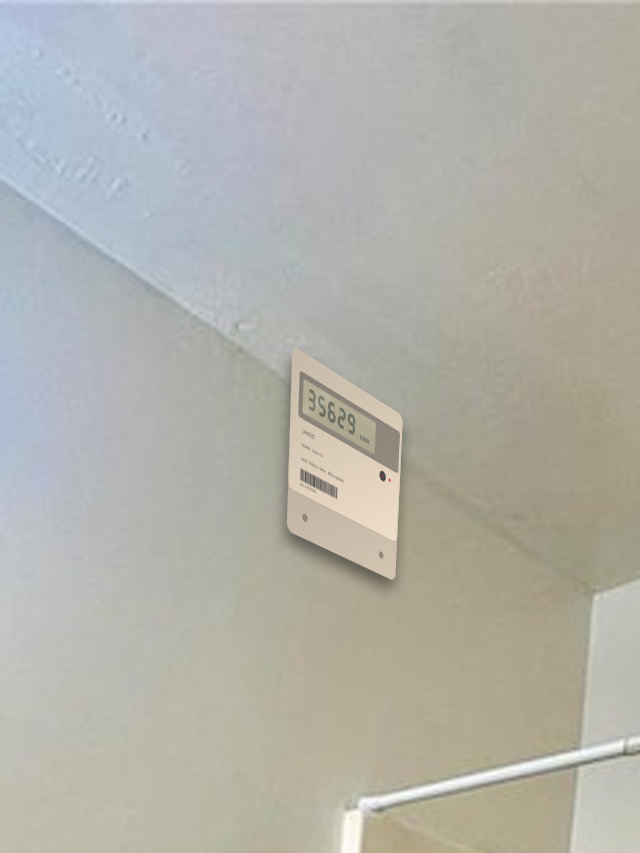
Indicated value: 35629 kWh
